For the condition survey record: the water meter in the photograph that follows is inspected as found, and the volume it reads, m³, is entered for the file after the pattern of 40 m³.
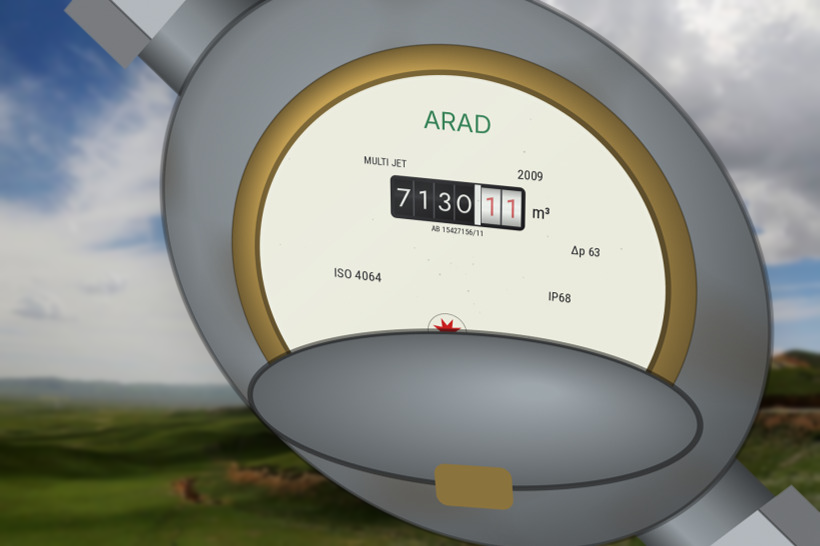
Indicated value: 7130.11 m³
